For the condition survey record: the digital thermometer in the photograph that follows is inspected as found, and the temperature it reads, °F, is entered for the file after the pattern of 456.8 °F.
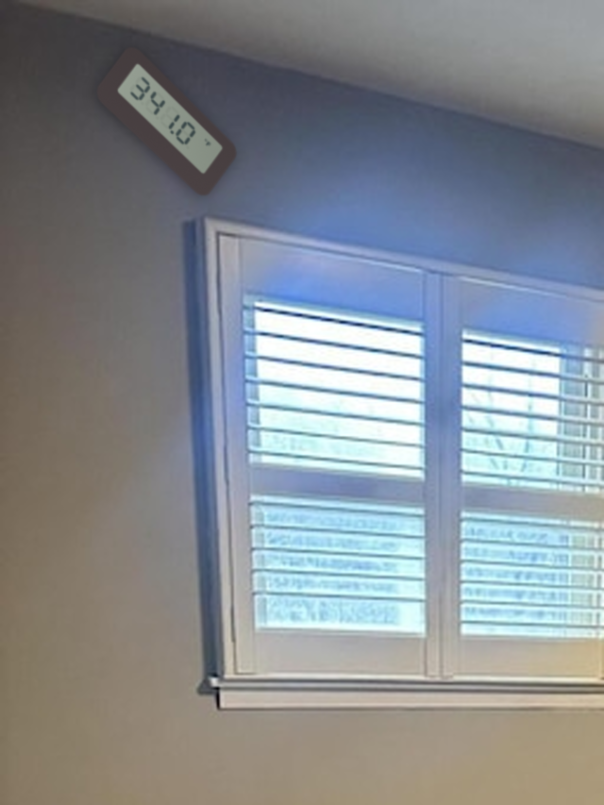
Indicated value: 341.0 °F
